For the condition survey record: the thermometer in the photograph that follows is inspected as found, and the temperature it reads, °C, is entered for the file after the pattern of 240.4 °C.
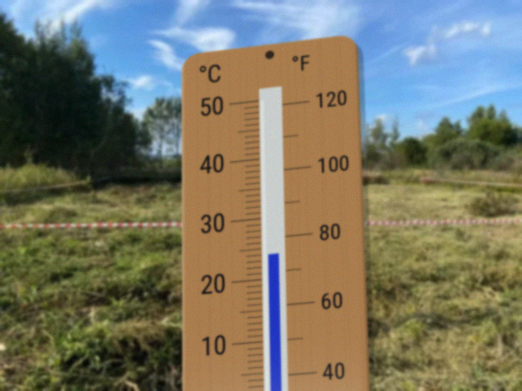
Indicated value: 24 °C
